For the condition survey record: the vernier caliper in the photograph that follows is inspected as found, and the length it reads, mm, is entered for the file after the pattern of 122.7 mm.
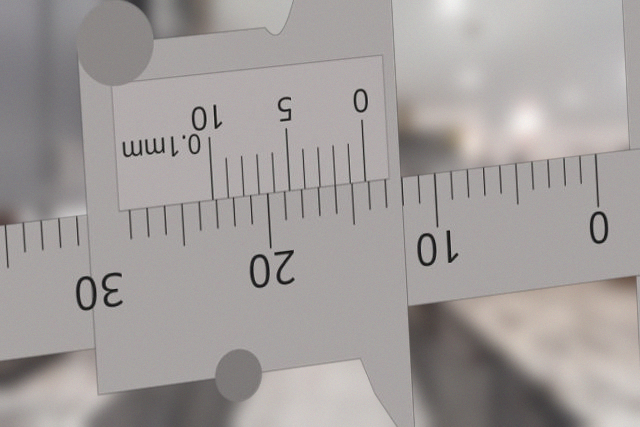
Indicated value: 14.2 mm
